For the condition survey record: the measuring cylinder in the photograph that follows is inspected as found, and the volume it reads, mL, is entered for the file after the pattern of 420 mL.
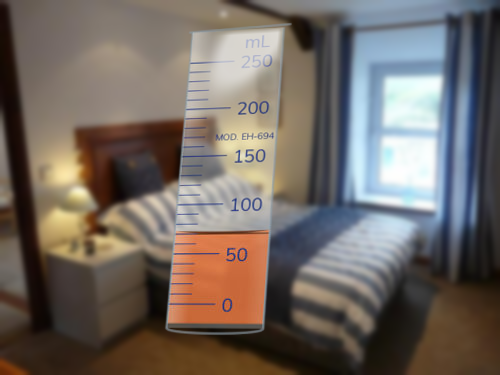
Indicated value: 70 mL
